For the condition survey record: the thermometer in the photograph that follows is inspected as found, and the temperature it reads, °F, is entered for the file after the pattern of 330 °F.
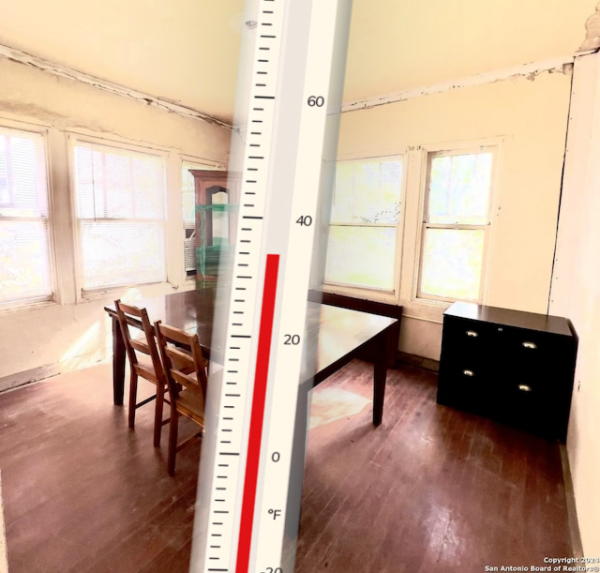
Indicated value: 34 °F
